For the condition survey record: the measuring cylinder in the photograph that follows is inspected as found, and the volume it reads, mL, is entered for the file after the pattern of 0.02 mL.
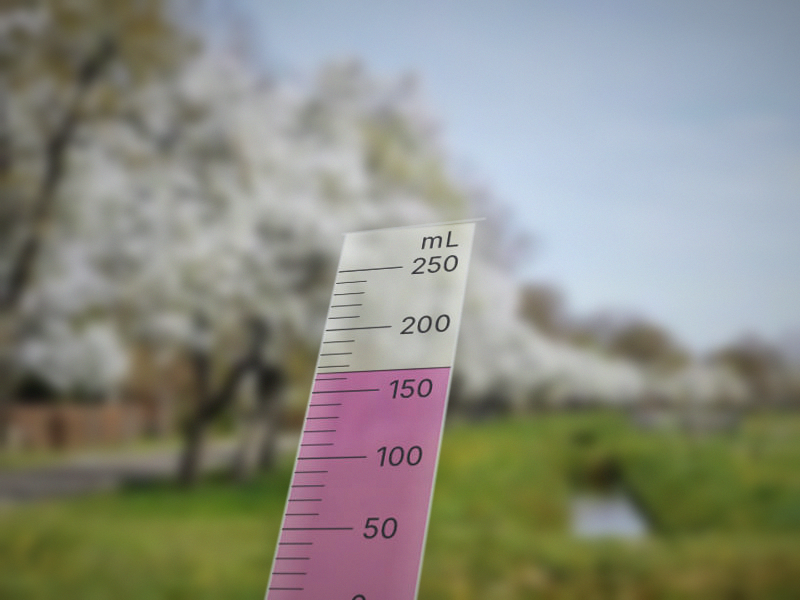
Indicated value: 165 mL
